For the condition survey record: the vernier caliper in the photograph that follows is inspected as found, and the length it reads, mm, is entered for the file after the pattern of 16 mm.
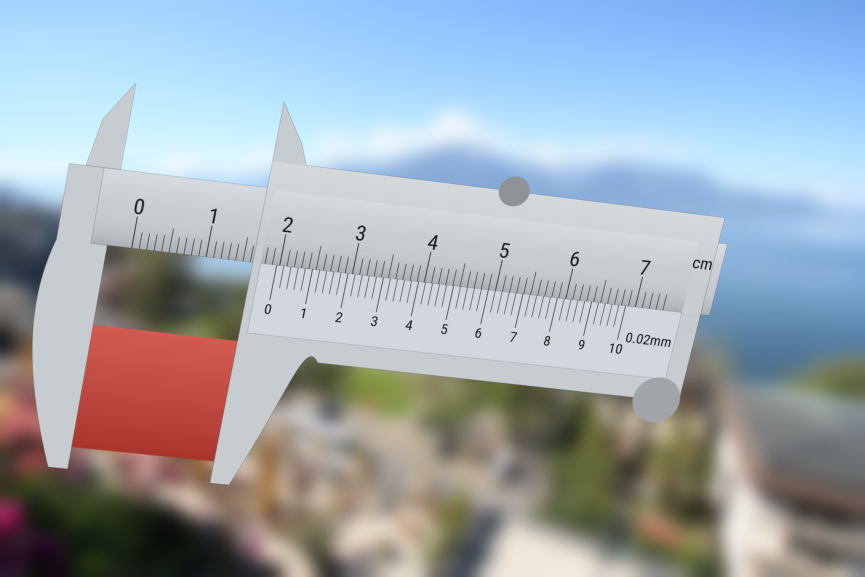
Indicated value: 19.6 mm
